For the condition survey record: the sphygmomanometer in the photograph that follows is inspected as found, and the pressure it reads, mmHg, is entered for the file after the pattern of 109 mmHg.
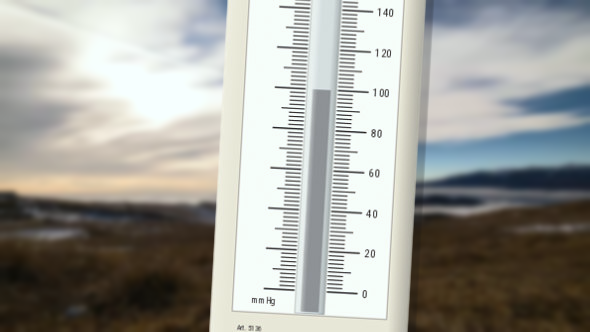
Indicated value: 100 mmHg
